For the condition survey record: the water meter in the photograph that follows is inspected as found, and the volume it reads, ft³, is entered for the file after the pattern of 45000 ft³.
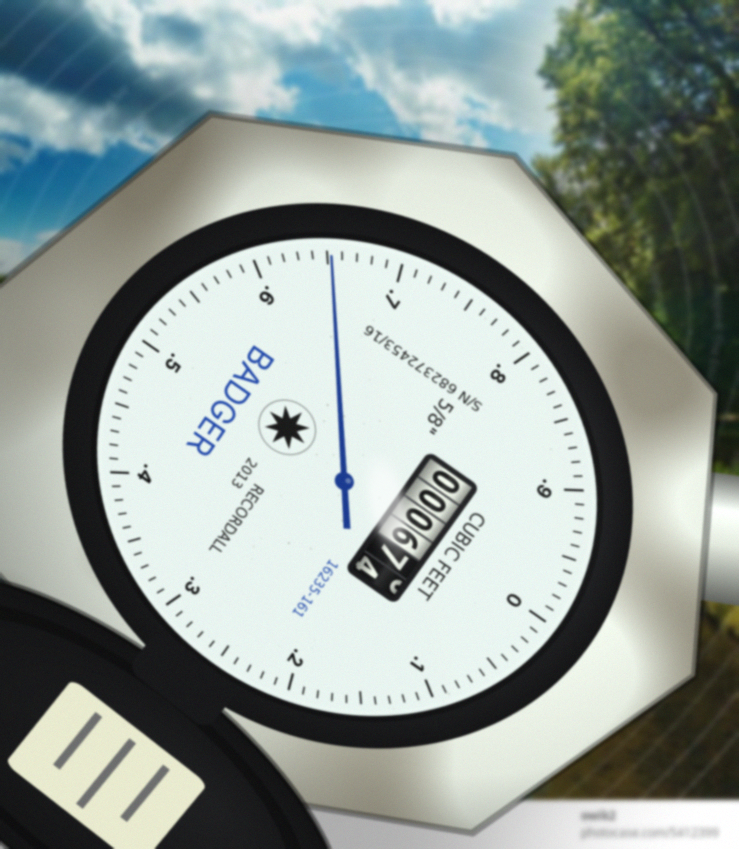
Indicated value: 673.65 ft³
